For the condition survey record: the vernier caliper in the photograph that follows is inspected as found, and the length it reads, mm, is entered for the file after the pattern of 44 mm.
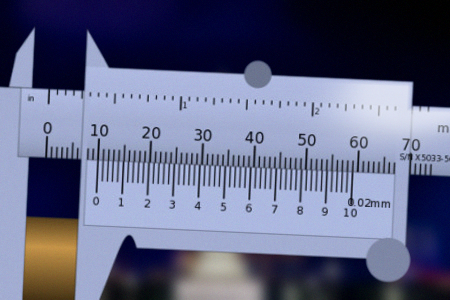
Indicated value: 10.0 mm
